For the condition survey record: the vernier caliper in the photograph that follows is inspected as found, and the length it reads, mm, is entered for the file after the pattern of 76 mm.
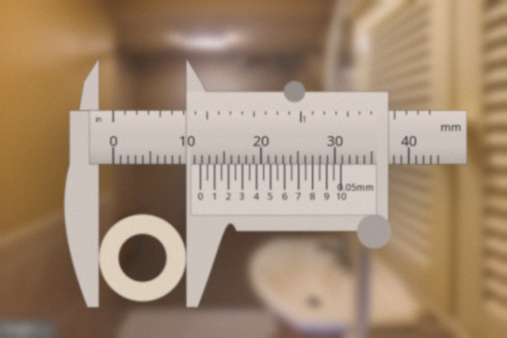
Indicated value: 11.8 mm
